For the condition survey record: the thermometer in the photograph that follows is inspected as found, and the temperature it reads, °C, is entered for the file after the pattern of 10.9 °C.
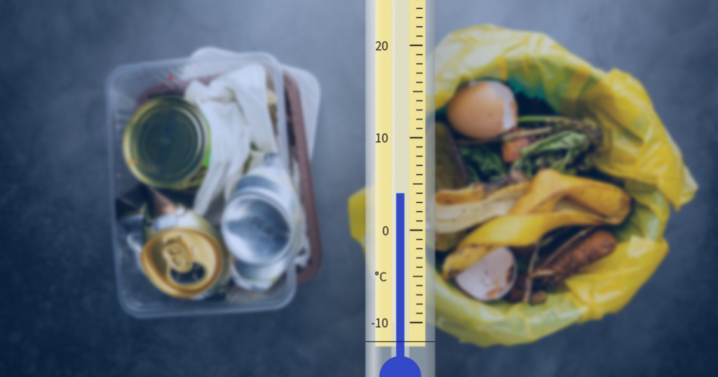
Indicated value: 4 °C
